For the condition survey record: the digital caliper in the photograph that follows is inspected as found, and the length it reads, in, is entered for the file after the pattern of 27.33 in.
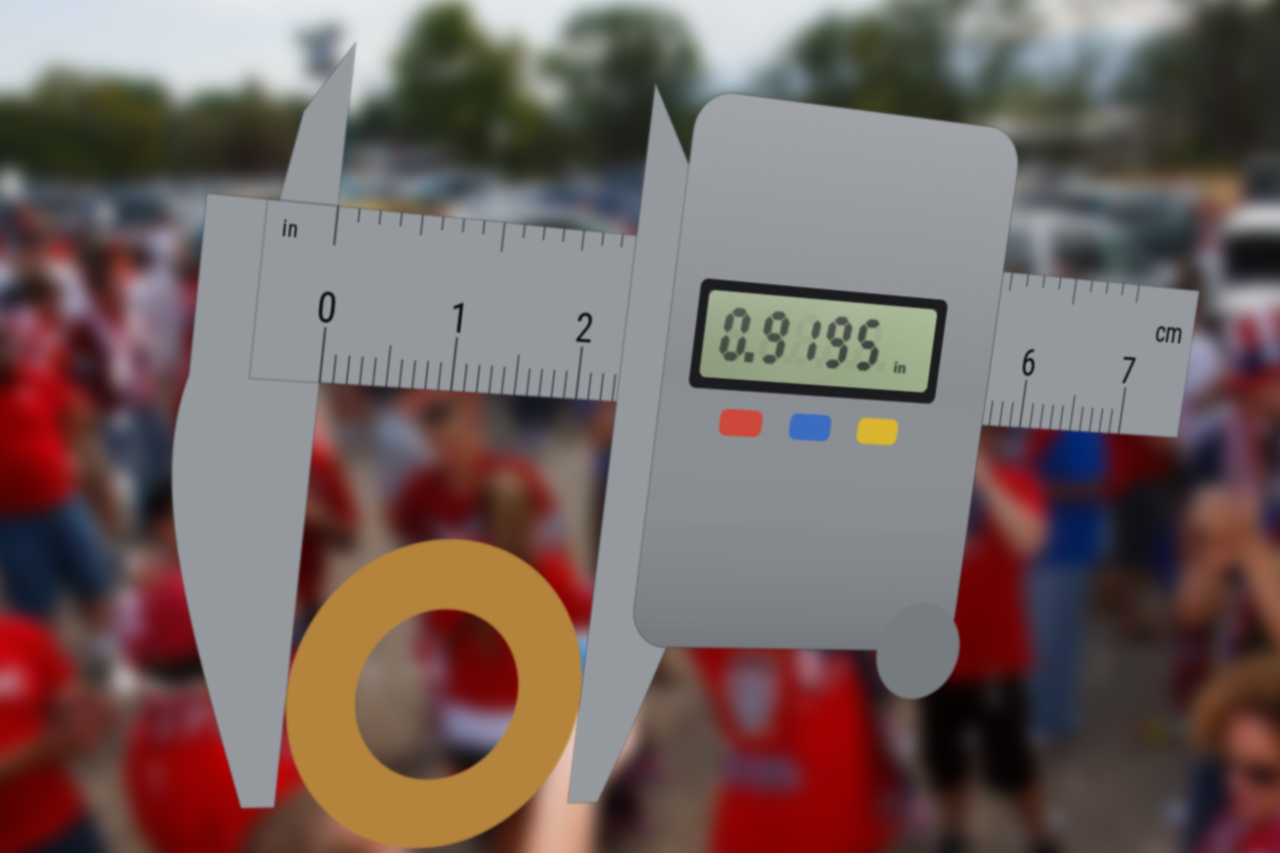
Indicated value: 0.9195 in
